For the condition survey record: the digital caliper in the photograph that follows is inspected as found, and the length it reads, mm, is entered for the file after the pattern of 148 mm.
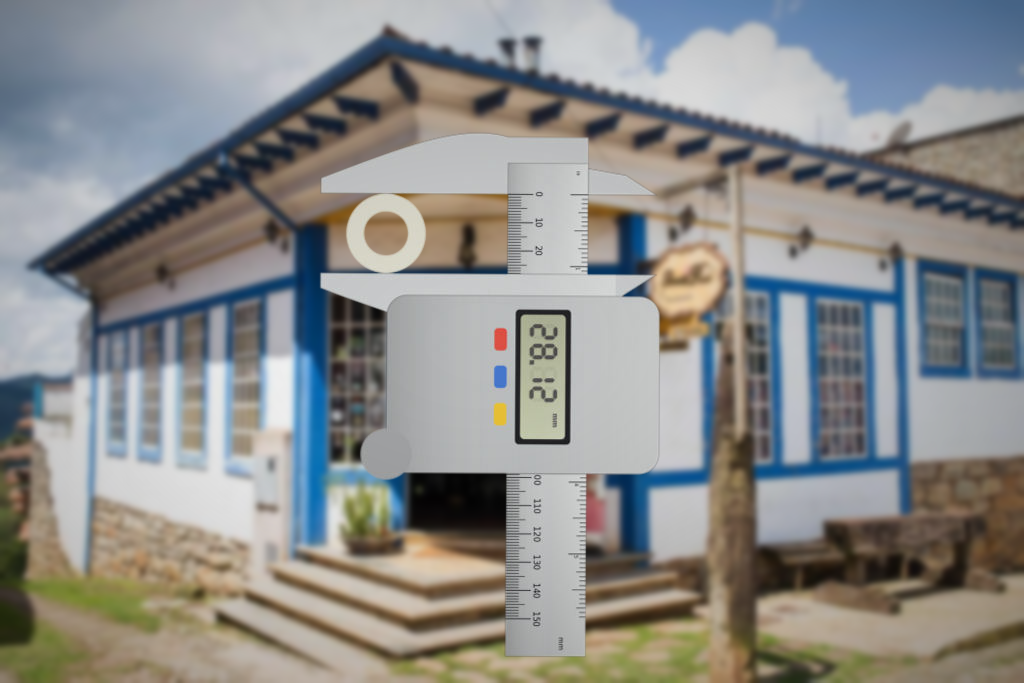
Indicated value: 28.12 mm
